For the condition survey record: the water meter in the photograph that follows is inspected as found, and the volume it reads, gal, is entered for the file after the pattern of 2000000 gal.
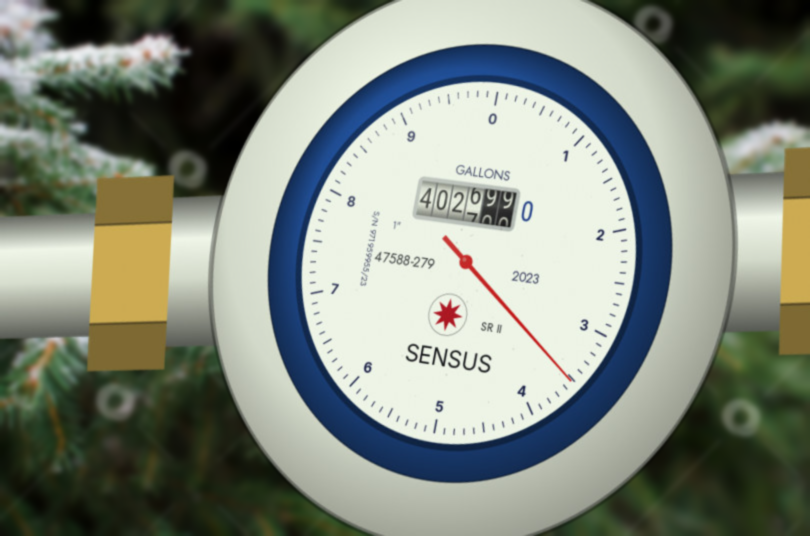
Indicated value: 4026993.5 gal
